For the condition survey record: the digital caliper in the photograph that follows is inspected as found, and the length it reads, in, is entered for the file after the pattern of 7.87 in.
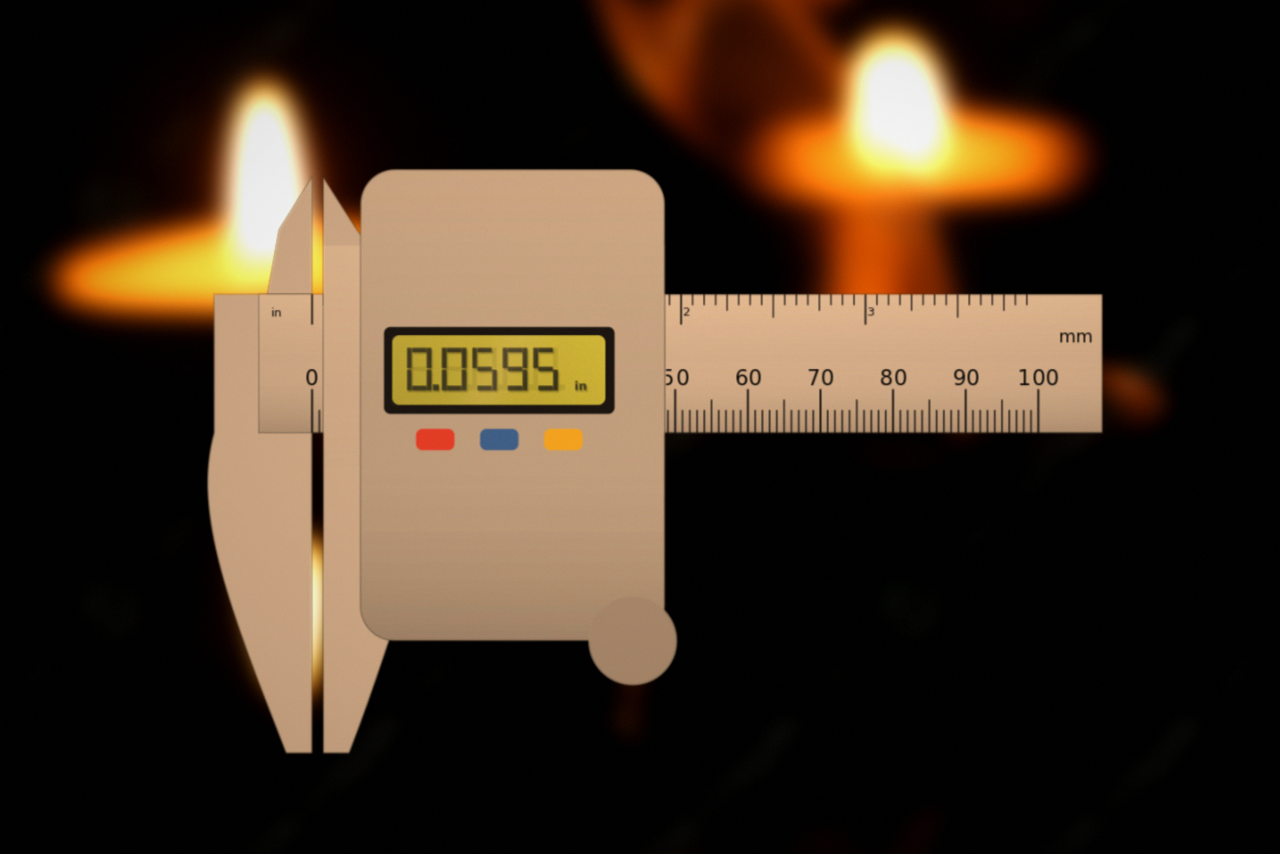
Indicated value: 0.0595 in
